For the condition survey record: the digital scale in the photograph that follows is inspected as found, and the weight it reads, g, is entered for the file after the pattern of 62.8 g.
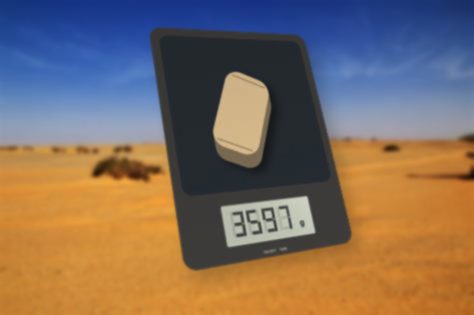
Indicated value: 3597 g
